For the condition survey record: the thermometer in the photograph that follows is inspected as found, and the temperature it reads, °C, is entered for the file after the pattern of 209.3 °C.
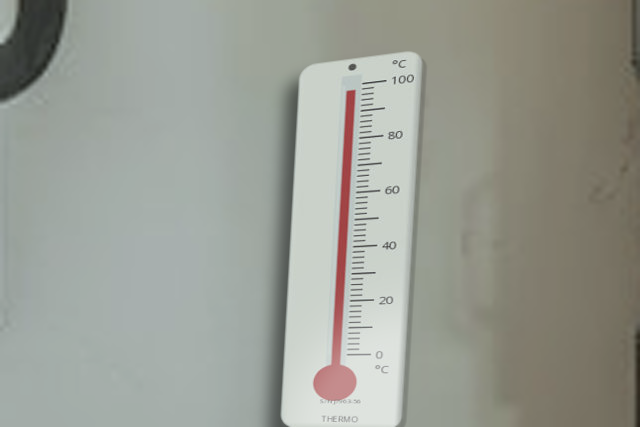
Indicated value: 98 °C
